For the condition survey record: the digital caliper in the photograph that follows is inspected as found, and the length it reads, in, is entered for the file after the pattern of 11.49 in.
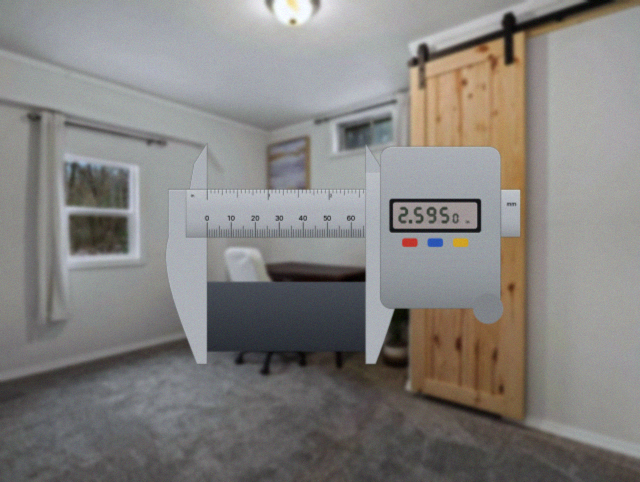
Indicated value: 2.5950 in
